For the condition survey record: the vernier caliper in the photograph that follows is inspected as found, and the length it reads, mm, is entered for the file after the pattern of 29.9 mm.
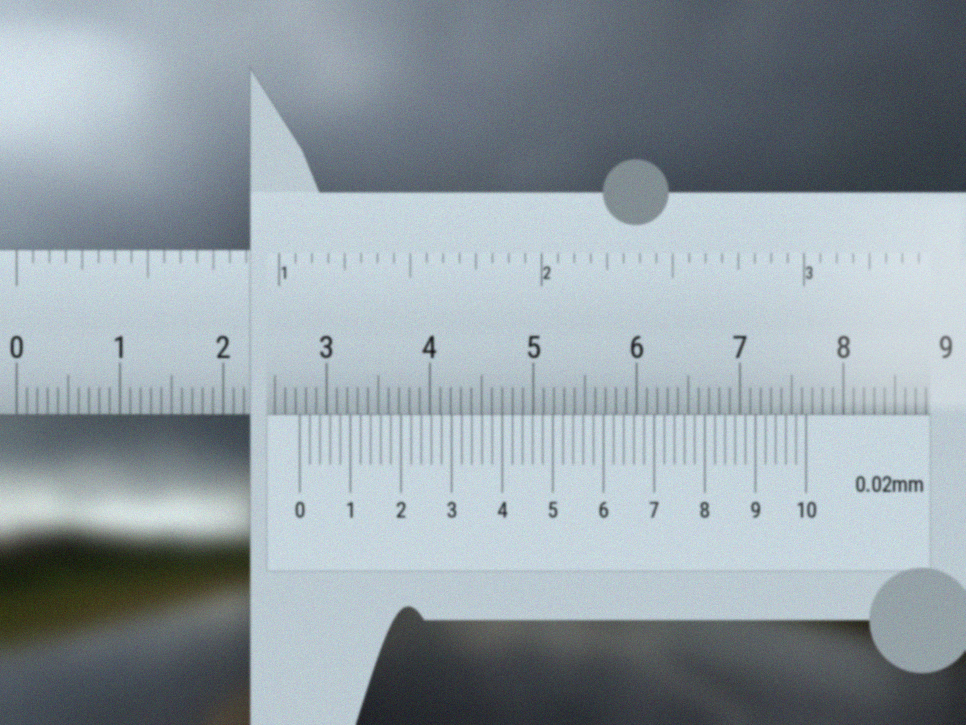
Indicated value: 27.4 mm
